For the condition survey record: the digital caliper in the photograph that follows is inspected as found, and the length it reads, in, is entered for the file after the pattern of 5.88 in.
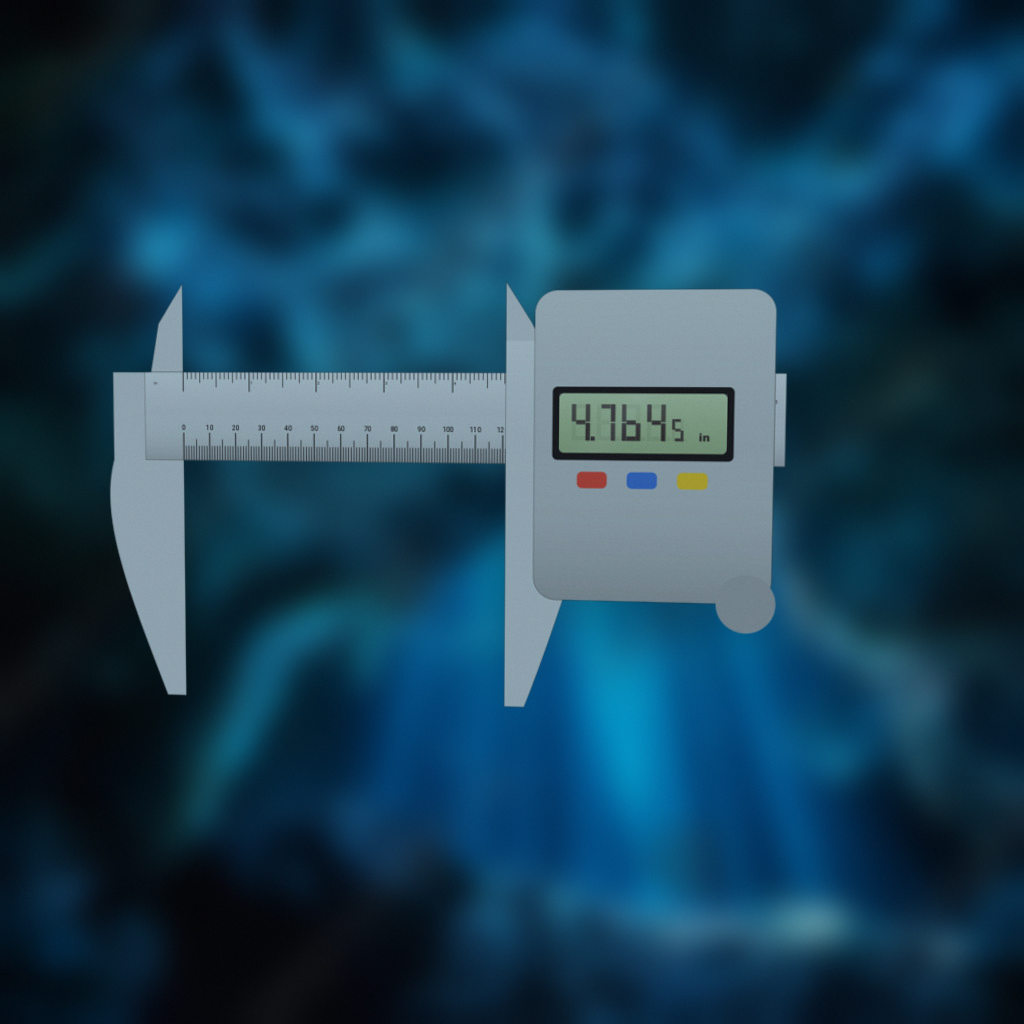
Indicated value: 4.7645 in
